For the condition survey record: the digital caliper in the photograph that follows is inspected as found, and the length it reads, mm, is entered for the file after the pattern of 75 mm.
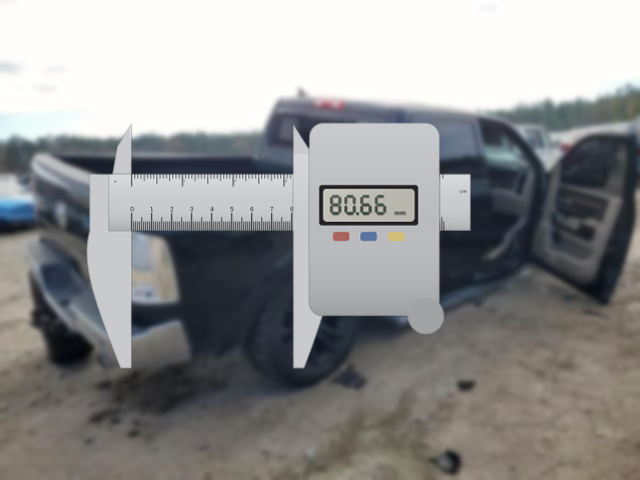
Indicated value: 80.66 mm
